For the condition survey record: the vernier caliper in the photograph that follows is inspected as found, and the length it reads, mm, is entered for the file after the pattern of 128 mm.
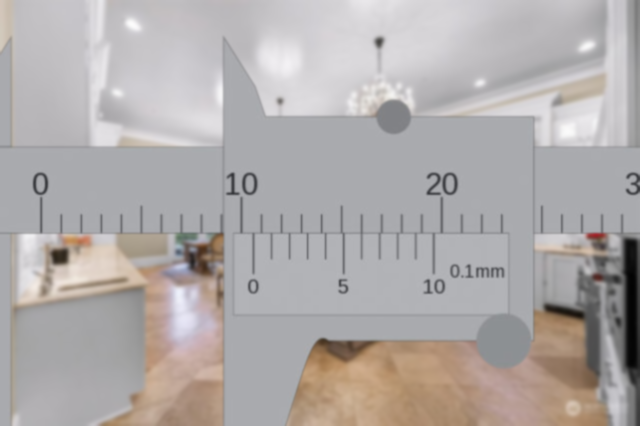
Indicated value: 10.6 mm
